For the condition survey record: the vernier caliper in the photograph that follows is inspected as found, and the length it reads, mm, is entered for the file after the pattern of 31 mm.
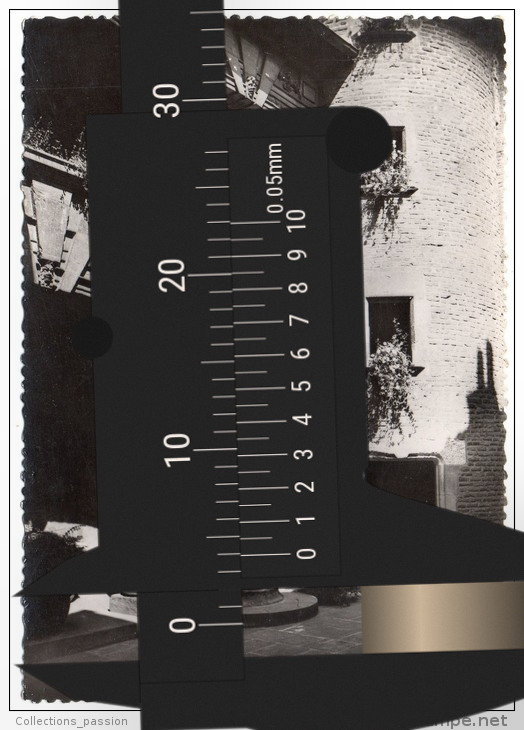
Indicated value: 3.9 mm
